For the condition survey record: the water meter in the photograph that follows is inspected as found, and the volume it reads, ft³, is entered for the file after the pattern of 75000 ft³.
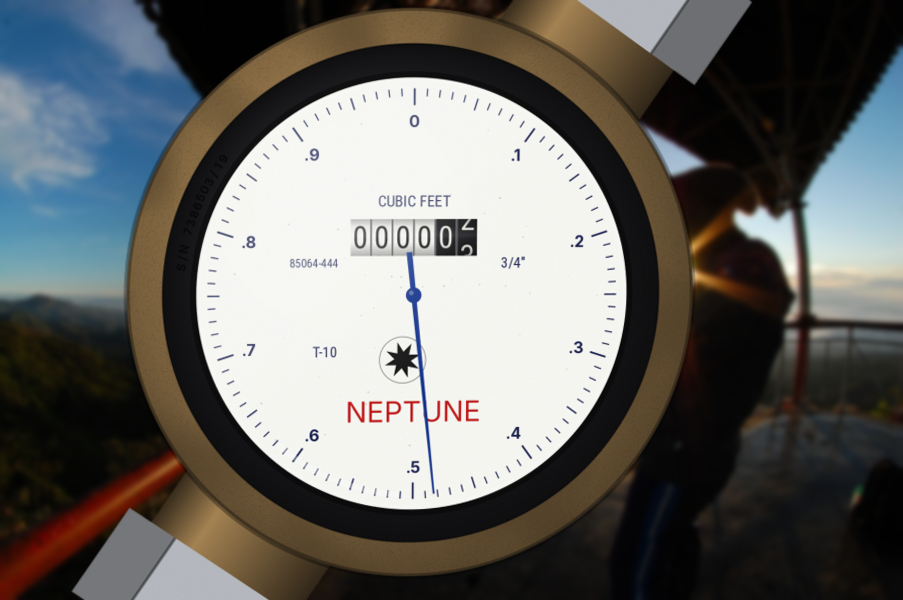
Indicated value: 2.48 ft³
